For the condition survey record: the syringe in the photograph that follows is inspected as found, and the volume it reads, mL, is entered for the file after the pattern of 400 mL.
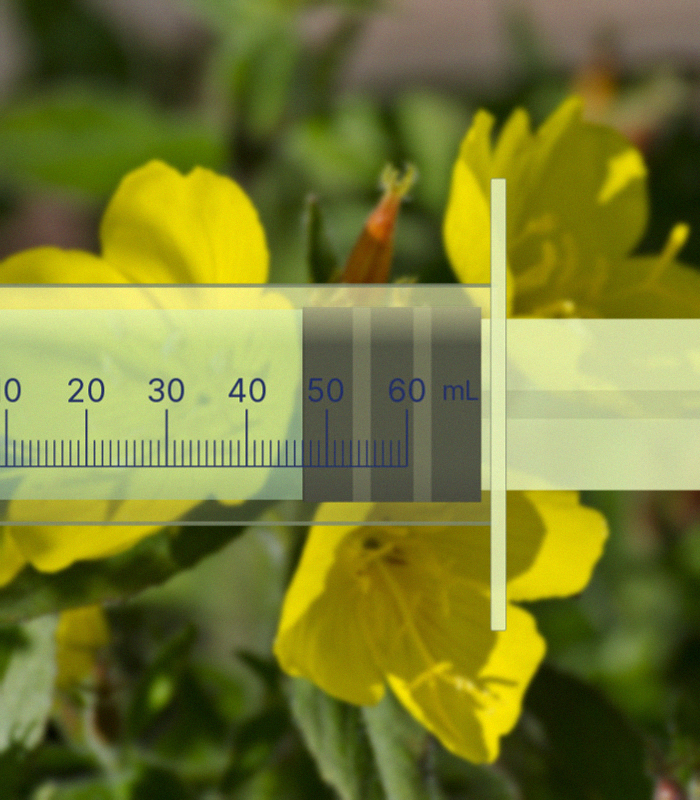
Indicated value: 47 mL
